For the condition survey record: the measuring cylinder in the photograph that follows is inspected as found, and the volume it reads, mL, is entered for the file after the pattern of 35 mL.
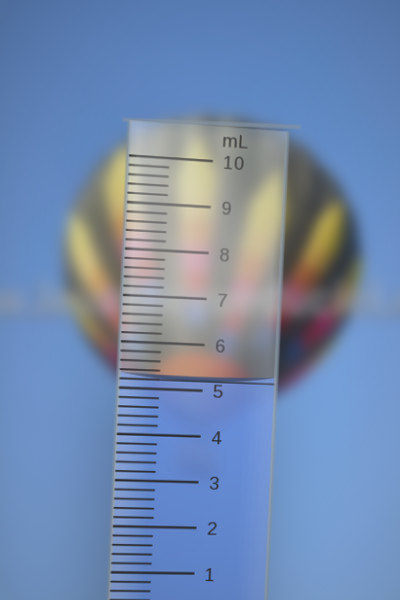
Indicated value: 5.2 mL
